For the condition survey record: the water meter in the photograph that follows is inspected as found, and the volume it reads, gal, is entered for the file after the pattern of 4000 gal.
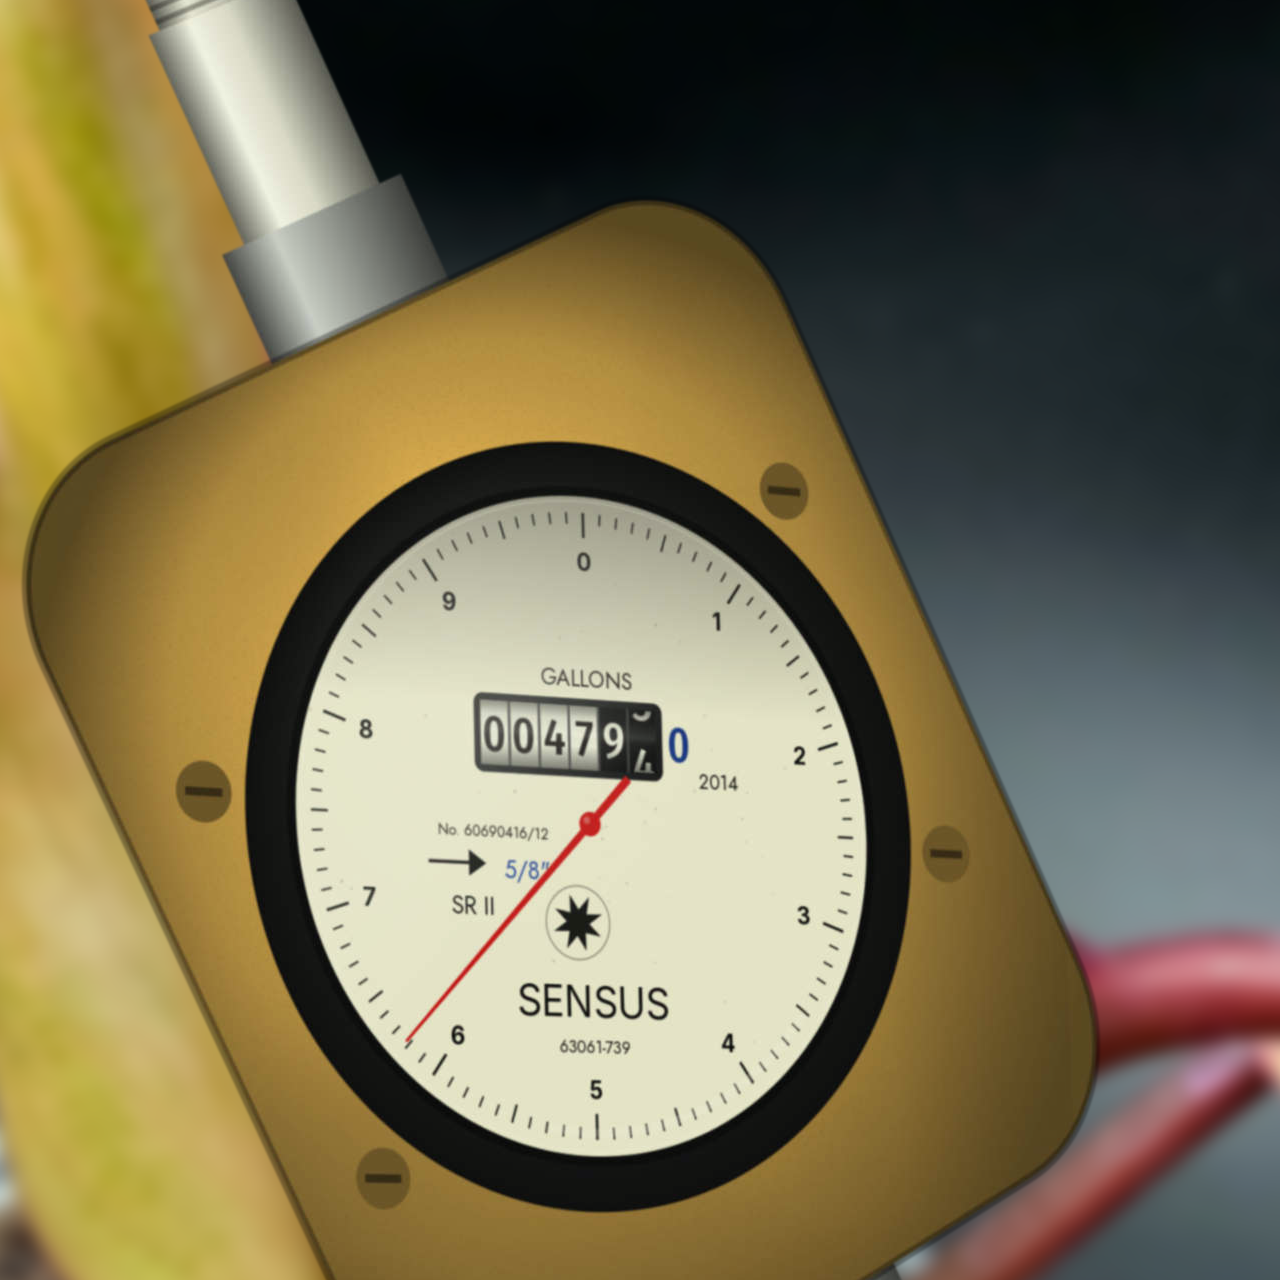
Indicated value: 47936.2 gal
